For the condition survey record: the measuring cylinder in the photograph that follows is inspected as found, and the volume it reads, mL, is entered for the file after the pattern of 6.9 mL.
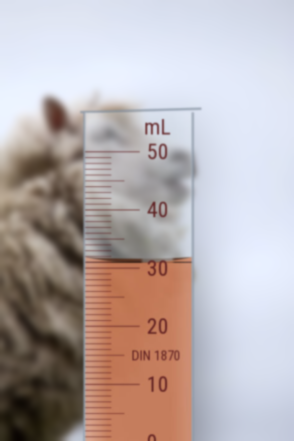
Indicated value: 31 mL
